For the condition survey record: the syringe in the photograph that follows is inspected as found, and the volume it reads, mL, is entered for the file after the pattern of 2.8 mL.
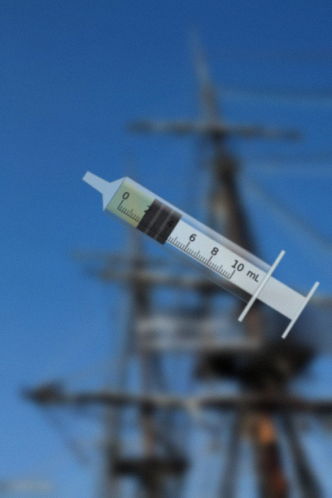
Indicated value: 2 mL
